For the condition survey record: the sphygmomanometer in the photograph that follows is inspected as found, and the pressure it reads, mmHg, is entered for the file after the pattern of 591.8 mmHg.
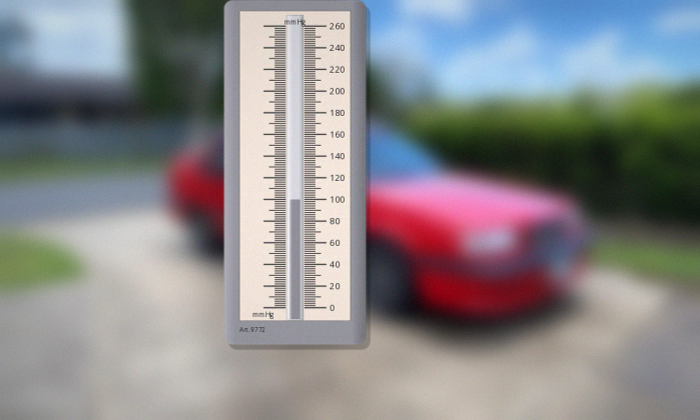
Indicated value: 100 mmHg
